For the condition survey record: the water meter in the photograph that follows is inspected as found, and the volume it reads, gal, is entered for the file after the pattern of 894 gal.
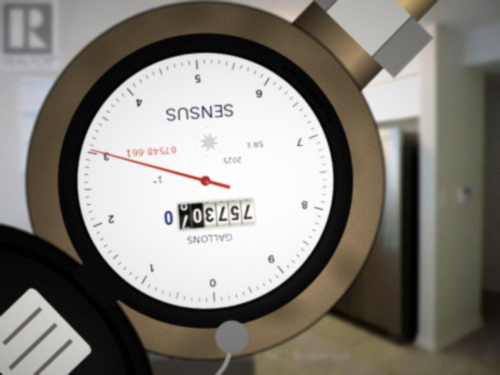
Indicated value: 7573073.0 gal
